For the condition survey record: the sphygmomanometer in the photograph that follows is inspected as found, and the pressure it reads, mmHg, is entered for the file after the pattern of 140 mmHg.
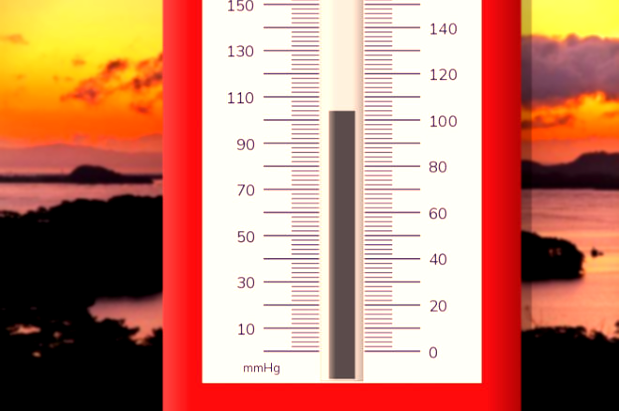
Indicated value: 104 mmHg
